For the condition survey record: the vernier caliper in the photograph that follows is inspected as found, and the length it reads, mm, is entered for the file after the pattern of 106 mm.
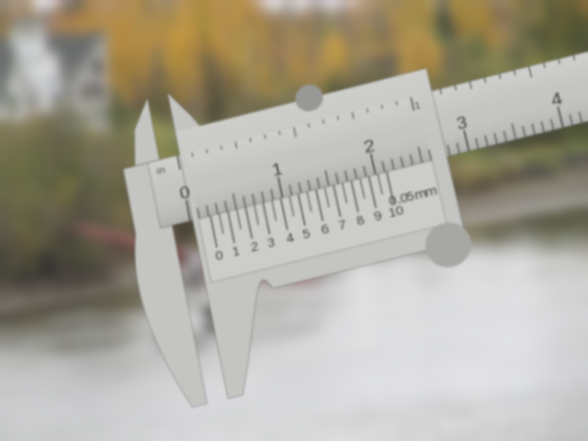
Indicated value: 2.2 mm
